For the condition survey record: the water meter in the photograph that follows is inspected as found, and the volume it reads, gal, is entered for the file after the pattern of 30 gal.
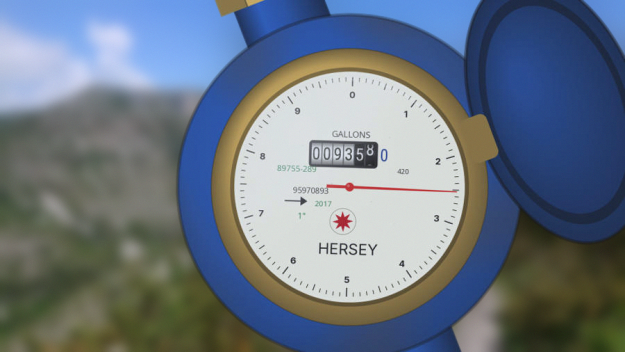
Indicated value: 93582.5 gal
